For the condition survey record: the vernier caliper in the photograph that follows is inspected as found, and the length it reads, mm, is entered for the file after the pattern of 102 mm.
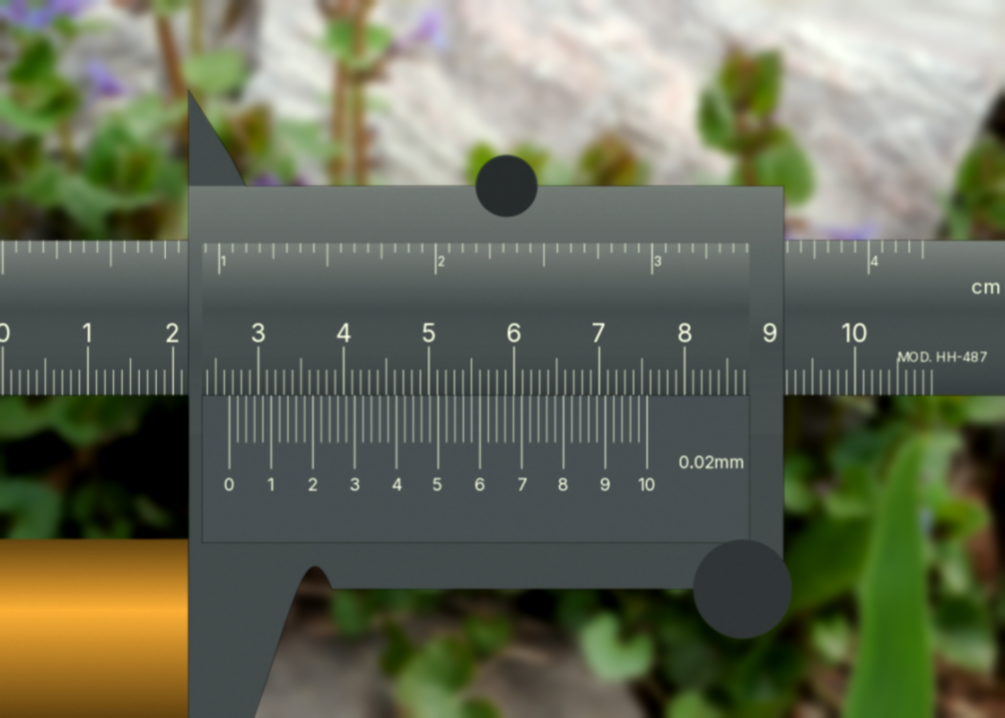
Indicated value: 26.6 mm
